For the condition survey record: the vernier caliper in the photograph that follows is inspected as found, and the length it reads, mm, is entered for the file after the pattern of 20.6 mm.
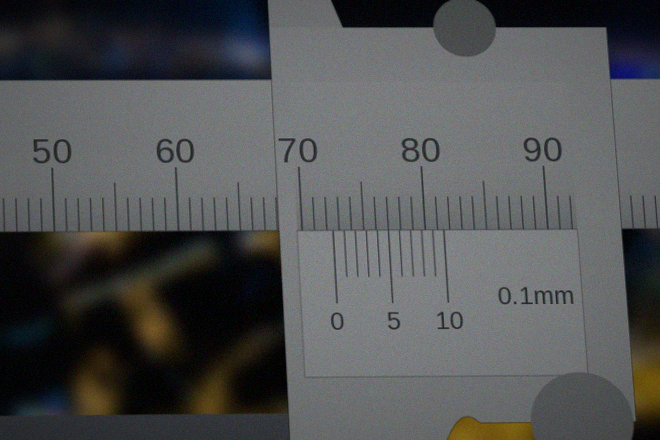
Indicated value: 72.5 mm
